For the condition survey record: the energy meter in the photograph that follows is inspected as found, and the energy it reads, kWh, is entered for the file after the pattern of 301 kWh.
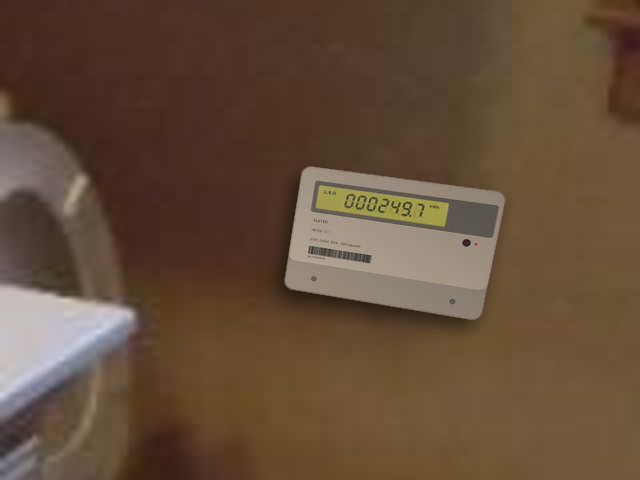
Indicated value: 249.7 kWh
